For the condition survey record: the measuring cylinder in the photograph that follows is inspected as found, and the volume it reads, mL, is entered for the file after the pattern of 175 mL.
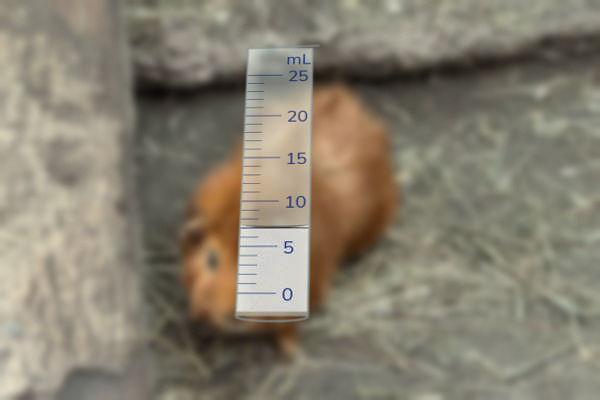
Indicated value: 7 mL
